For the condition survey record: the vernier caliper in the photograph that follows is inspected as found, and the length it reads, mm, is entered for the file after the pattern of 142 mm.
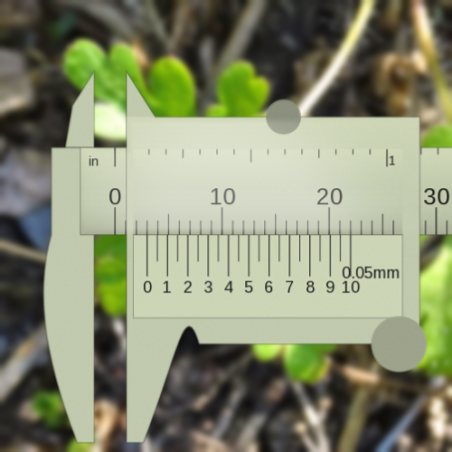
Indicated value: 3.0 mm
